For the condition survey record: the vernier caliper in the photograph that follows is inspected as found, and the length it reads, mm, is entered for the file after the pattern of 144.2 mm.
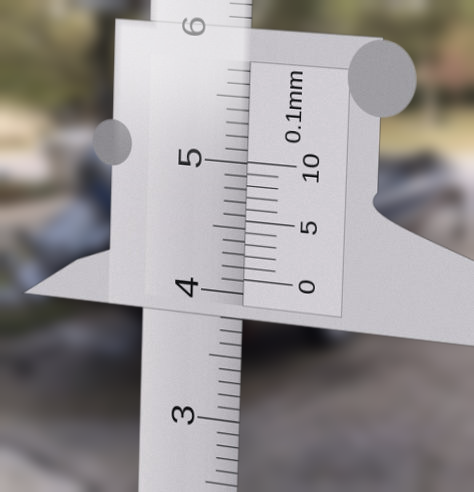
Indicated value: 41.1 mm
